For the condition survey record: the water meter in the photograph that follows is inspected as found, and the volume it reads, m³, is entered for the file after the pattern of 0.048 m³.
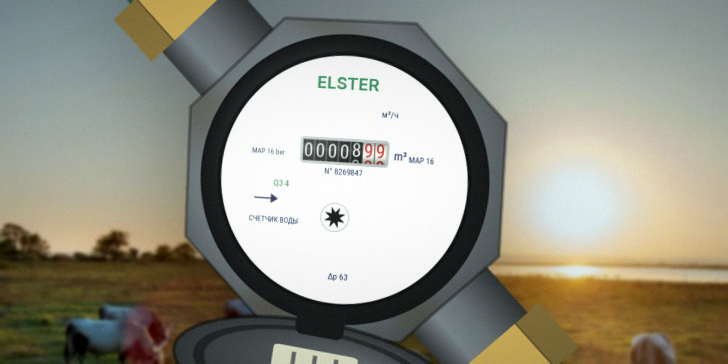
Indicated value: 8.99 m³
